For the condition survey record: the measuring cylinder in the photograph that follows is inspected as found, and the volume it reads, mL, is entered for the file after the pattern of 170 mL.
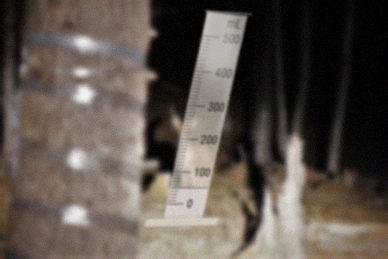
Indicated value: 50 mL
